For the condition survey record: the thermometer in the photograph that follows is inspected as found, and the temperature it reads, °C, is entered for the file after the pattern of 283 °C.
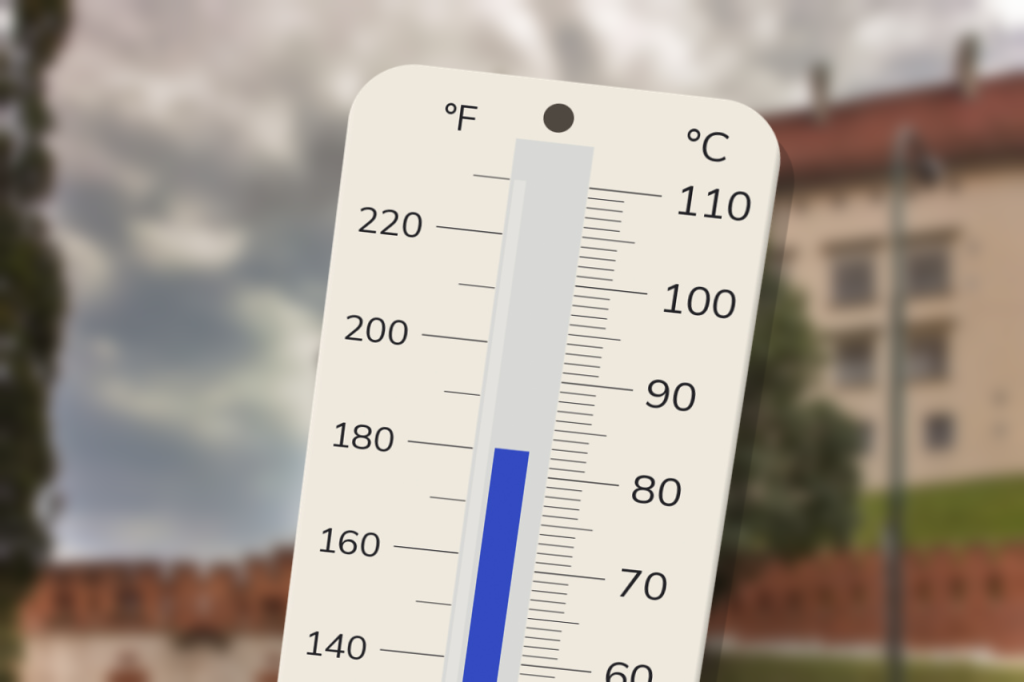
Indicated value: 82.5 °C
